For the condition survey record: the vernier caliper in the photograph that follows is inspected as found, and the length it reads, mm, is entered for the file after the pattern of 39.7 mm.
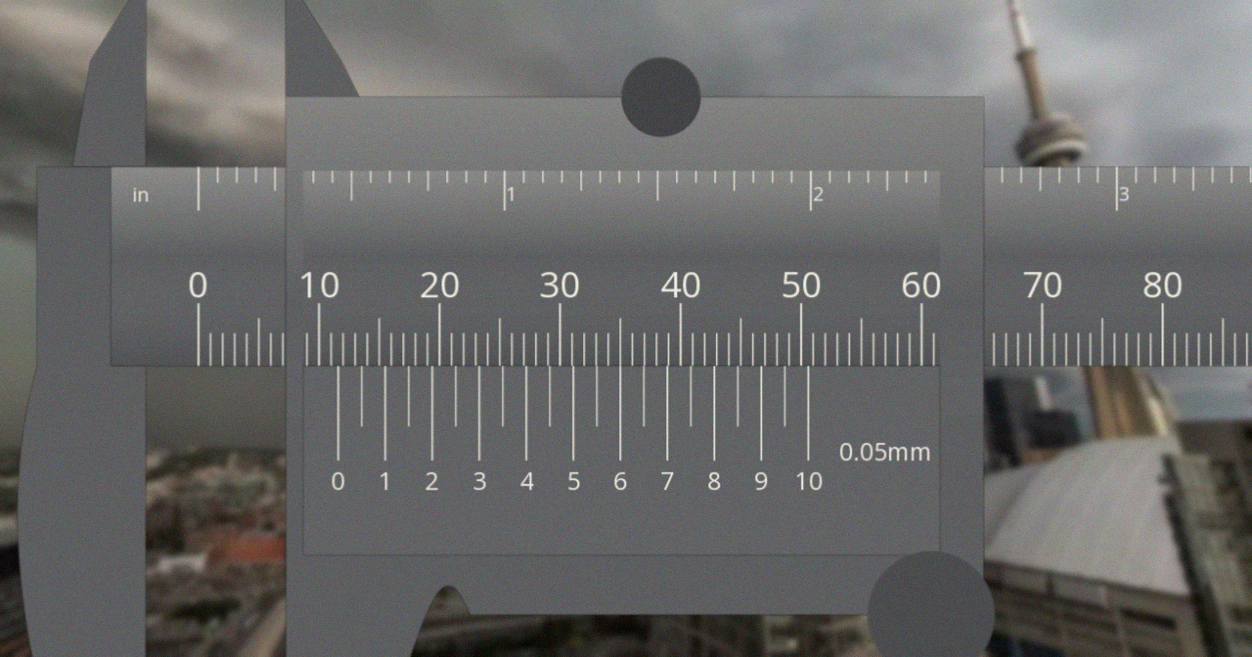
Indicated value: 11.6 mm
